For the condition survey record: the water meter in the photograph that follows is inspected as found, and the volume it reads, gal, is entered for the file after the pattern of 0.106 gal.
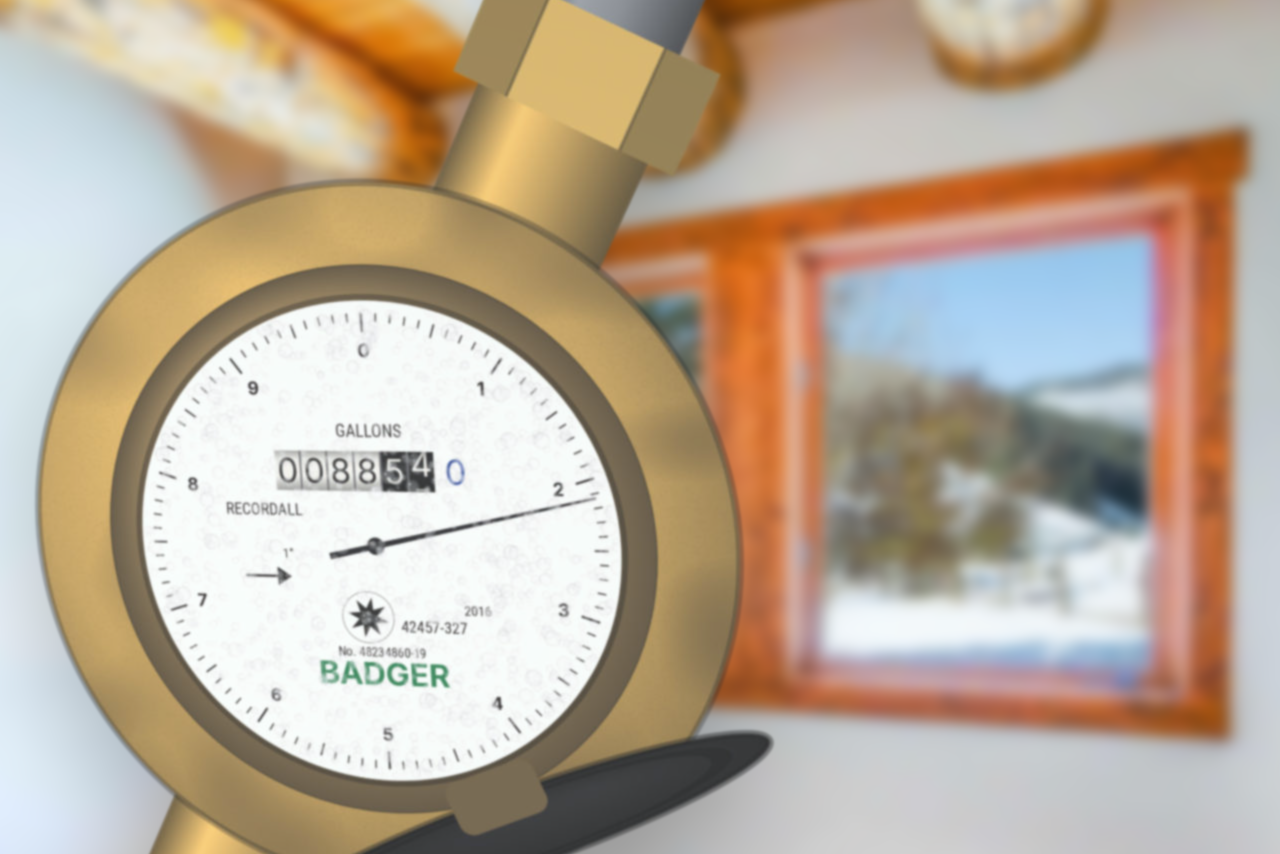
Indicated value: 88542.1 gal
